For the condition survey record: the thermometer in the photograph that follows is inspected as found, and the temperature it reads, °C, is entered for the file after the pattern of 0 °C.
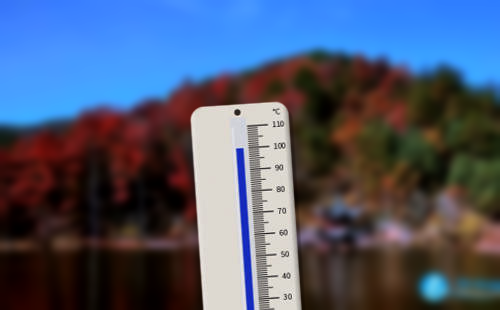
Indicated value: 100 °C
